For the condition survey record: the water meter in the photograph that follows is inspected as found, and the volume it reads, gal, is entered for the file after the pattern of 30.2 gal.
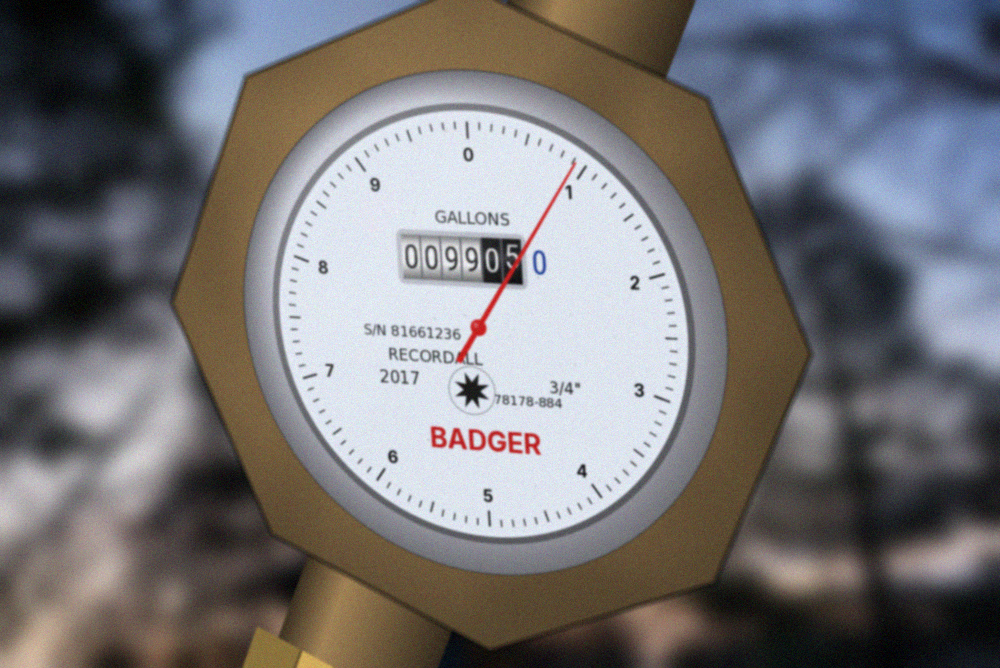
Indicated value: 99050.9 gal
